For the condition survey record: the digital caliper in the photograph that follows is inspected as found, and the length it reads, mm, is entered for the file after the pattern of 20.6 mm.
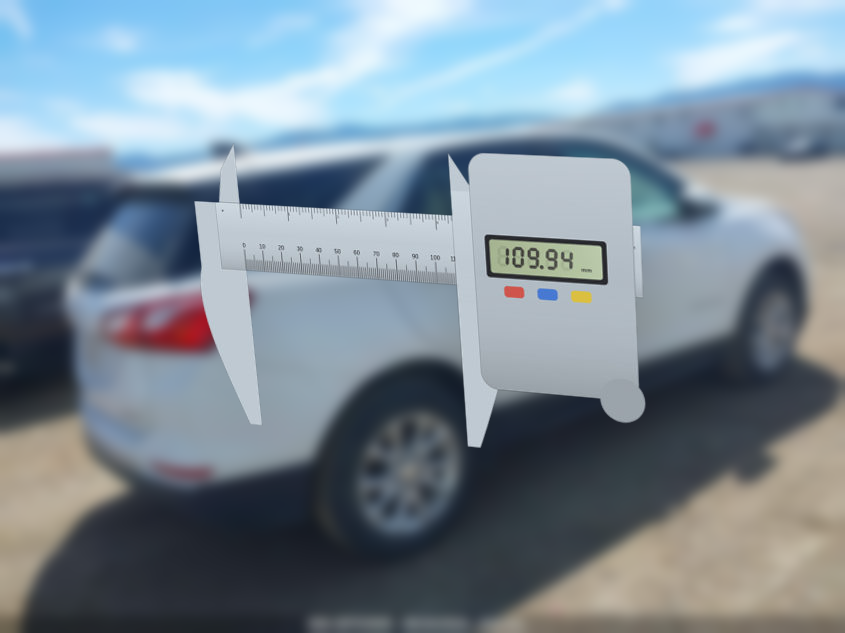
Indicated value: 109.94 mm
